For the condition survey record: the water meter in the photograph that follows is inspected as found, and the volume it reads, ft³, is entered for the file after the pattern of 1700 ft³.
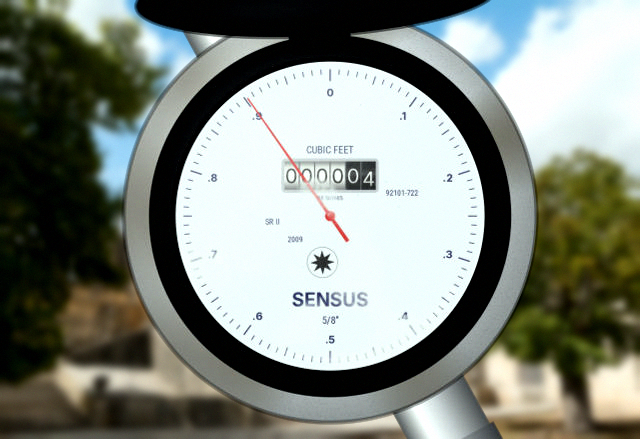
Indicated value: 3.90 ft³
